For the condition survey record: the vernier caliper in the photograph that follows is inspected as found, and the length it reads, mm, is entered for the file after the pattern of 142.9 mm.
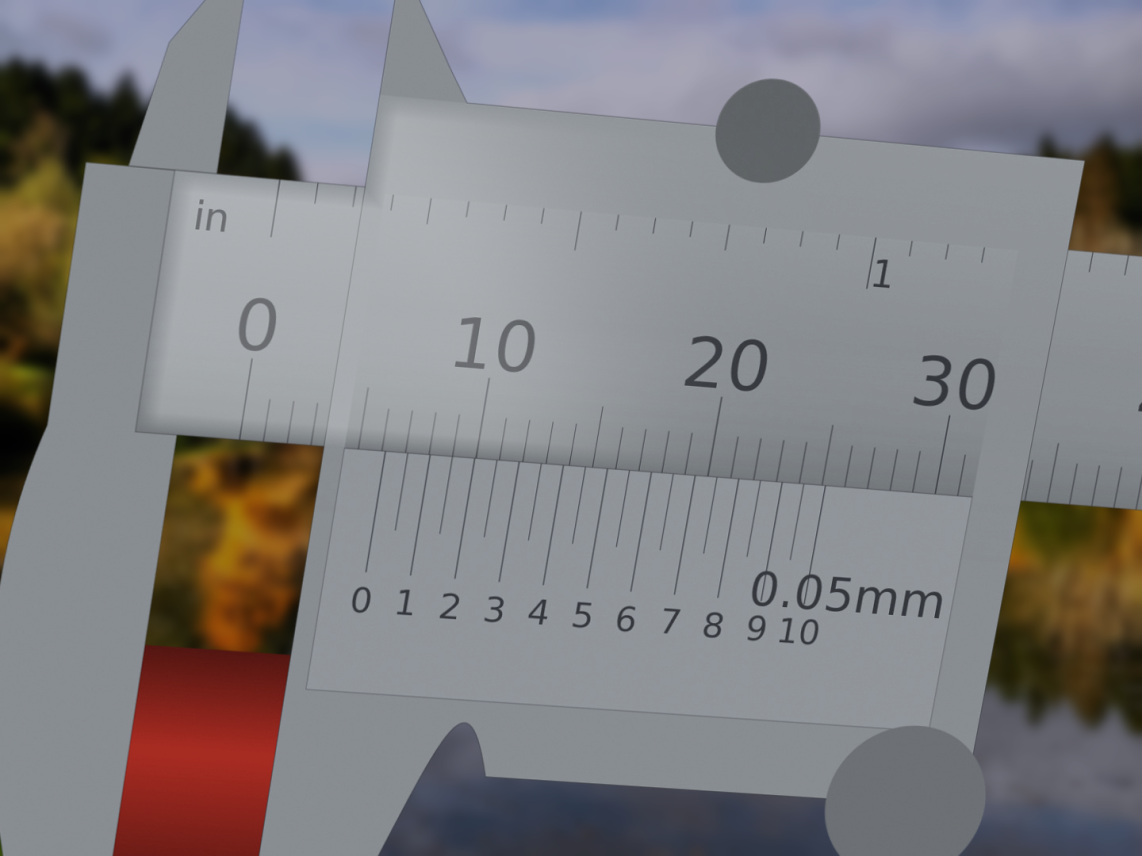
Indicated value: 6.15 mm
